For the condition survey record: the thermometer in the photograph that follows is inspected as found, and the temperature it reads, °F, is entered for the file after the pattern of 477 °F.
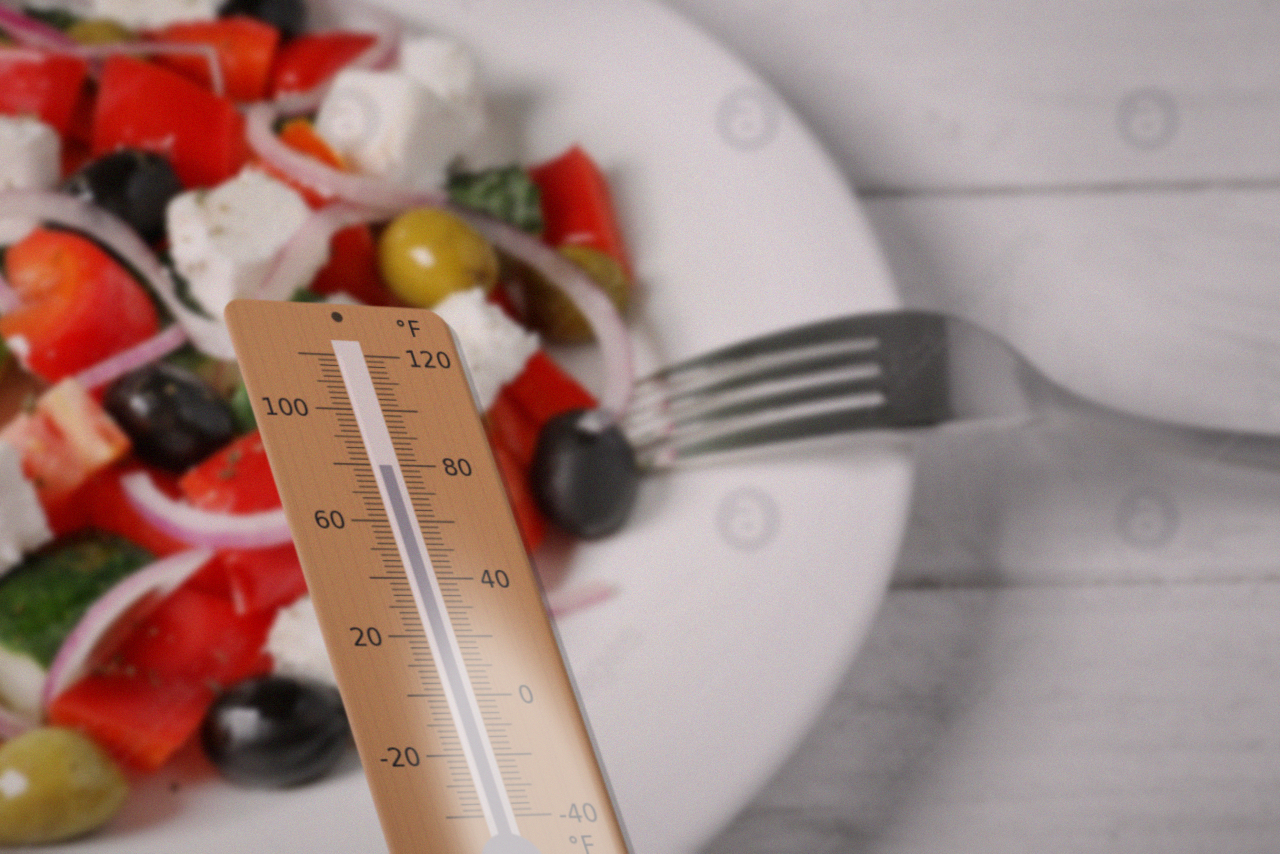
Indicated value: 80 °F
